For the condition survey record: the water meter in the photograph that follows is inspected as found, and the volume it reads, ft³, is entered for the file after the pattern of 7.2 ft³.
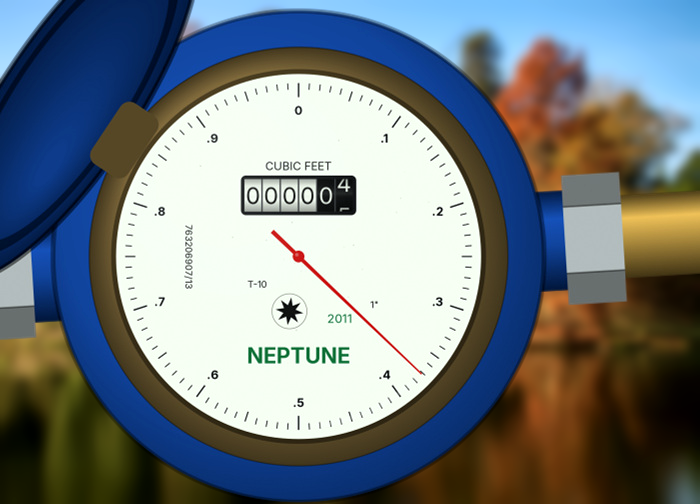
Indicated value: 4.37 ft³
